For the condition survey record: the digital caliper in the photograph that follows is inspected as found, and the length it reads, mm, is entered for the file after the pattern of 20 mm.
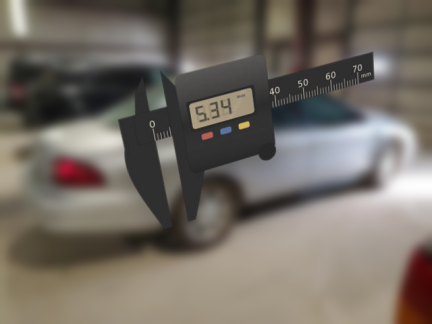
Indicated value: 5.34 mm
